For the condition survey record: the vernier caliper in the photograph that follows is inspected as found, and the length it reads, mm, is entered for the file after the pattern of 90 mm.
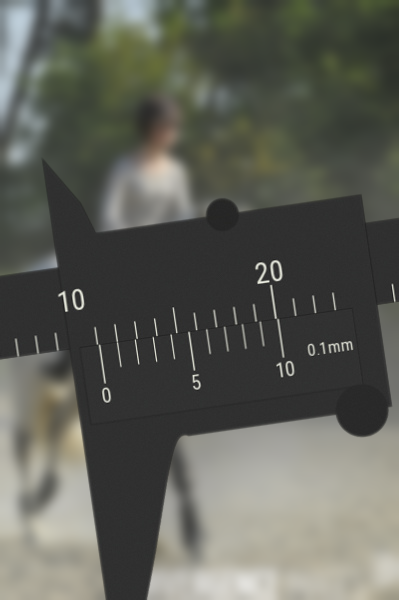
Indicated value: 11.1 mm
